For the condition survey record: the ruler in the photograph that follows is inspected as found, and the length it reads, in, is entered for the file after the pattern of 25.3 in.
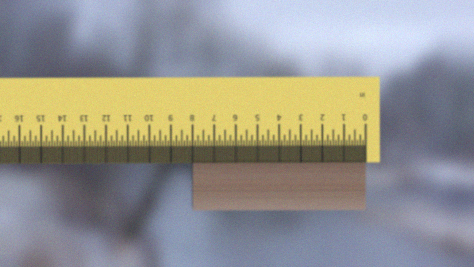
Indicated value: 8 in
